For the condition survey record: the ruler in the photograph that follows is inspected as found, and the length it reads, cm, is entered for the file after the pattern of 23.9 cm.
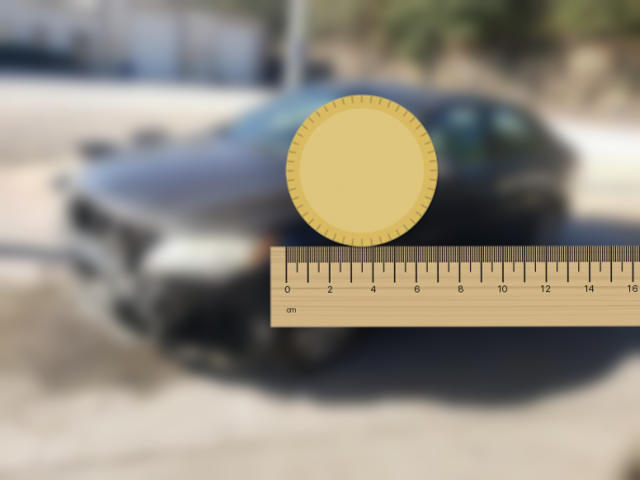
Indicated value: 7 cm
